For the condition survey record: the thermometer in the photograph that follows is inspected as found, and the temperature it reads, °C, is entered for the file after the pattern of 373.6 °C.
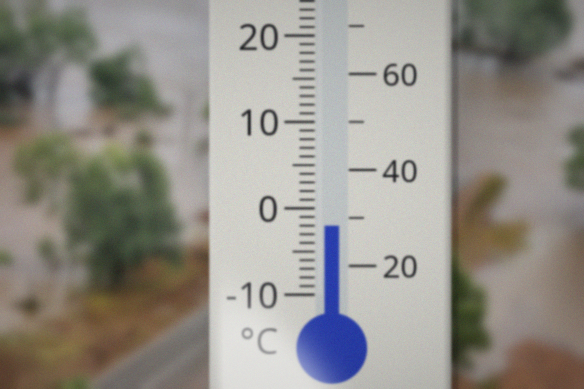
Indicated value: -2 °C
